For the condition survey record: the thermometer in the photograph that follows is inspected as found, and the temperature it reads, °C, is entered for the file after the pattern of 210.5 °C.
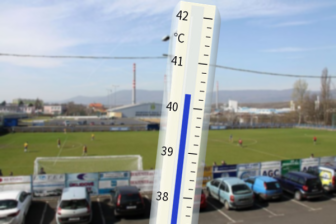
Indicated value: 40.3 °C
